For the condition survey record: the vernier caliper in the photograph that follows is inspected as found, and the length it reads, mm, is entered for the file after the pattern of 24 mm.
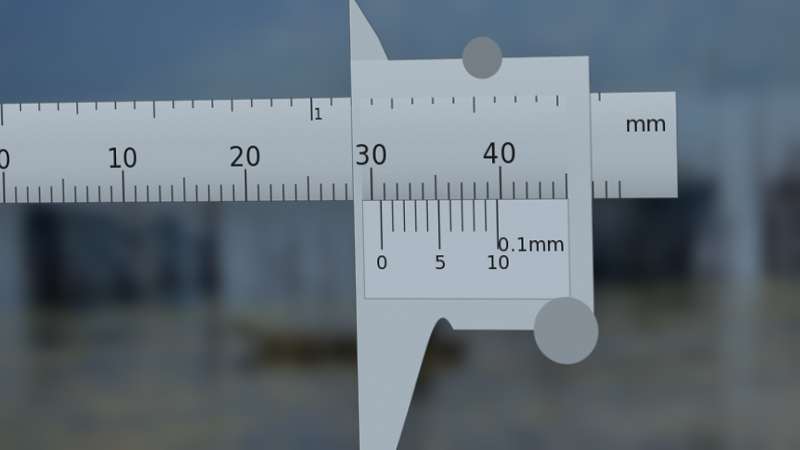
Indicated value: 30.7 mm
